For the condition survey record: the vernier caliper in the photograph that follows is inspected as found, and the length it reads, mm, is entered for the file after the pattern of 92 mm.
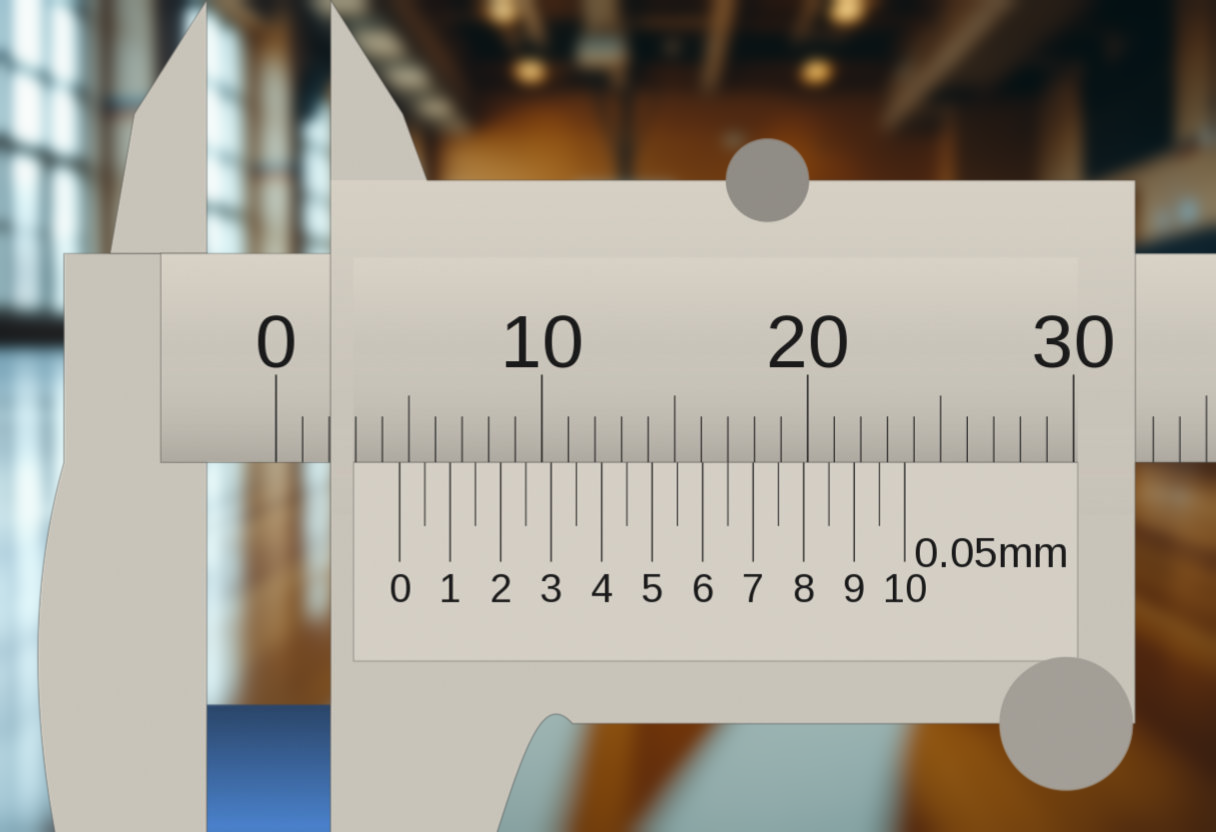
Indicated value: 4.65 mm
